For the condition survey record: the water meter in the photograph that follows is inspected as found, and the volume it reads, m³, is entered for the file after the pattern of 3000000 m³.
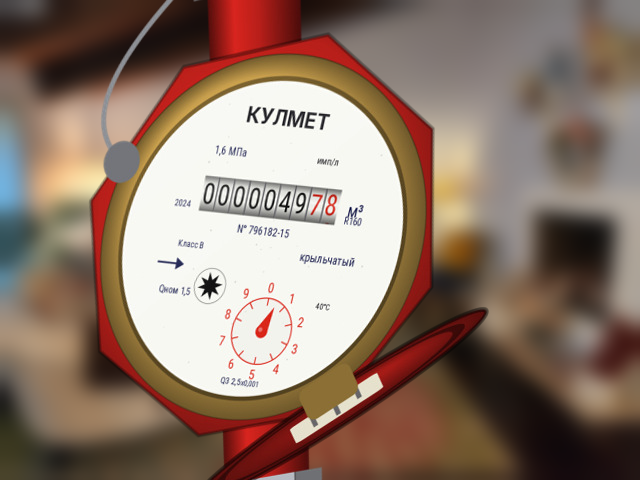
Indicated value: 49.780 m³
